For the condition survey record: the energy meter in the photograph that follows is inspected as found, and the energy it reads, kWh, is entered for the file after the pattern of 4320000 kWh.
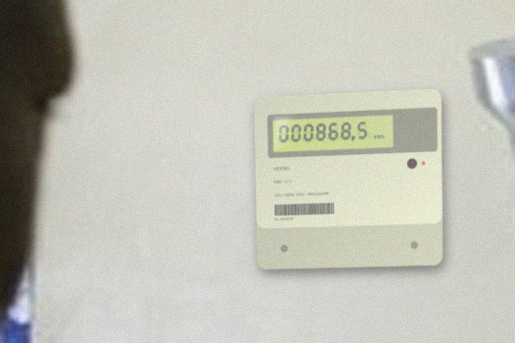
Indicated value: 868.5 kWh
